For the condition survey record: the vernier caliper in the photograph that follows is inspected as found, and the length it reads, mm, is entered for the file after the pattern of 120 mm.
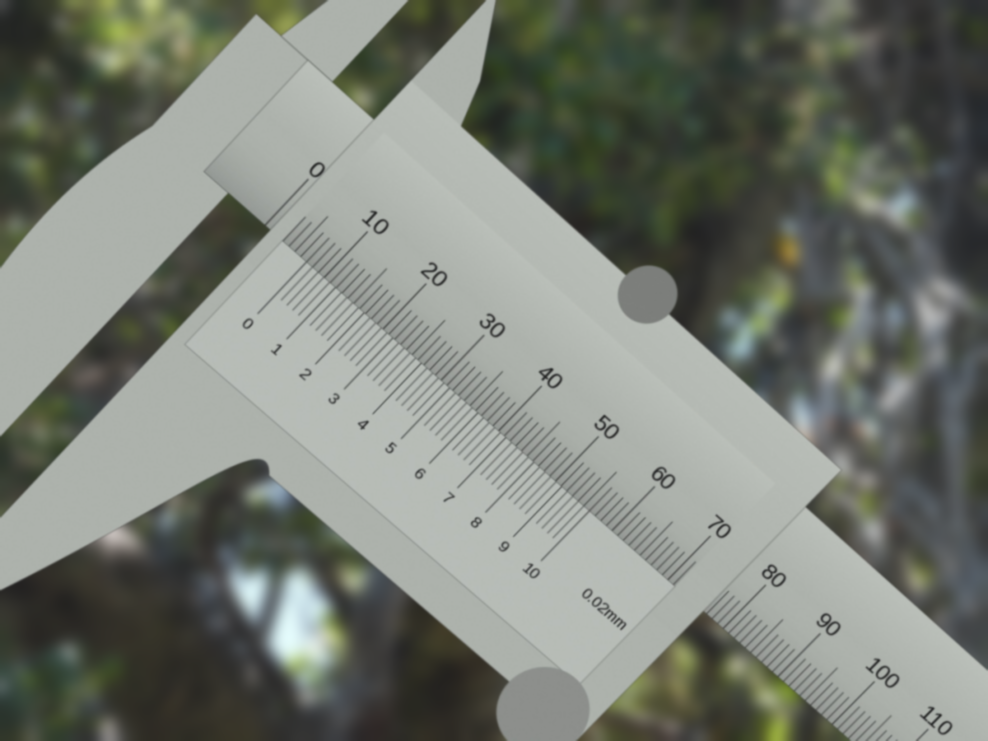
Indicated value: 7.0 mm
